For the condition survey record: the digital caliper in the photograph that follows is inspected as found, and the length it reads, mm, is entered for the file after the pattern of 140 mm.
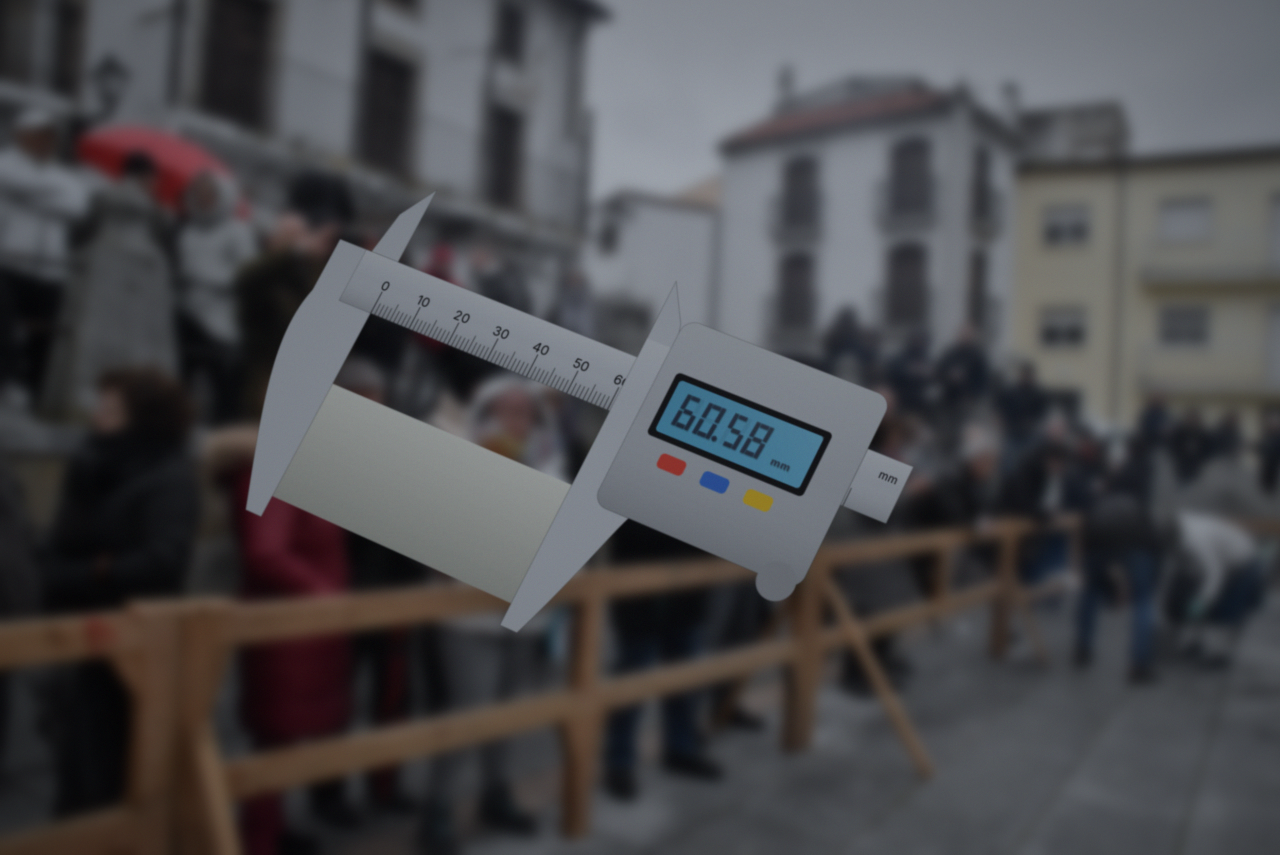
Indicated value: 60.58 mm
